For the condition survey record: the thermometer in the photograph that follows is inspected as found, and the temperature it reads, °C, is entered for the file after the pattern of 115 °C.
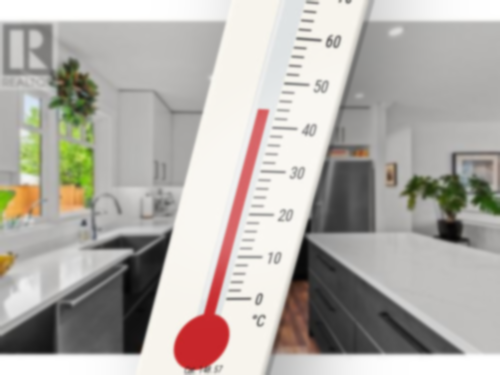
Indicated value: 44 °C
